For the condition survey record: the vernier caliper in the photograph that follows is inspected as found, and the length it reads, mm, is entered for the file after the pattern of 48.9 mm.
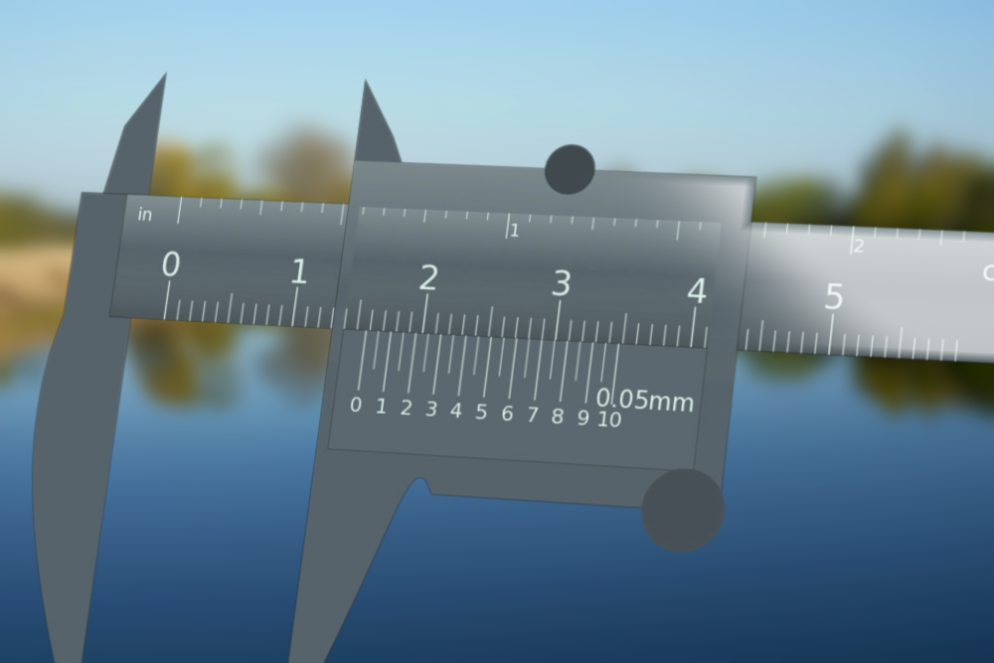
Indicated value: 15.7 mm
